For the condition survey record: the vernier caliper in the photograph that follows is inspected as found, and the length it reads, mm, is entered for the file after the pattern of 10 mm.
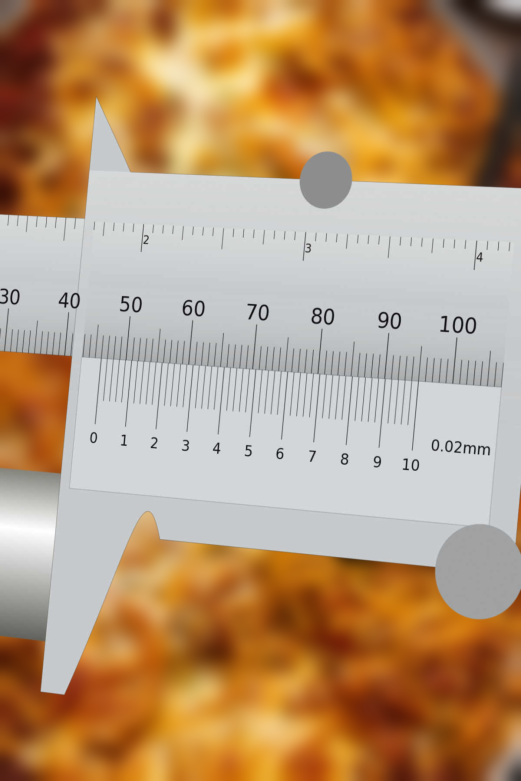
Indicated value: 46.0 mm
